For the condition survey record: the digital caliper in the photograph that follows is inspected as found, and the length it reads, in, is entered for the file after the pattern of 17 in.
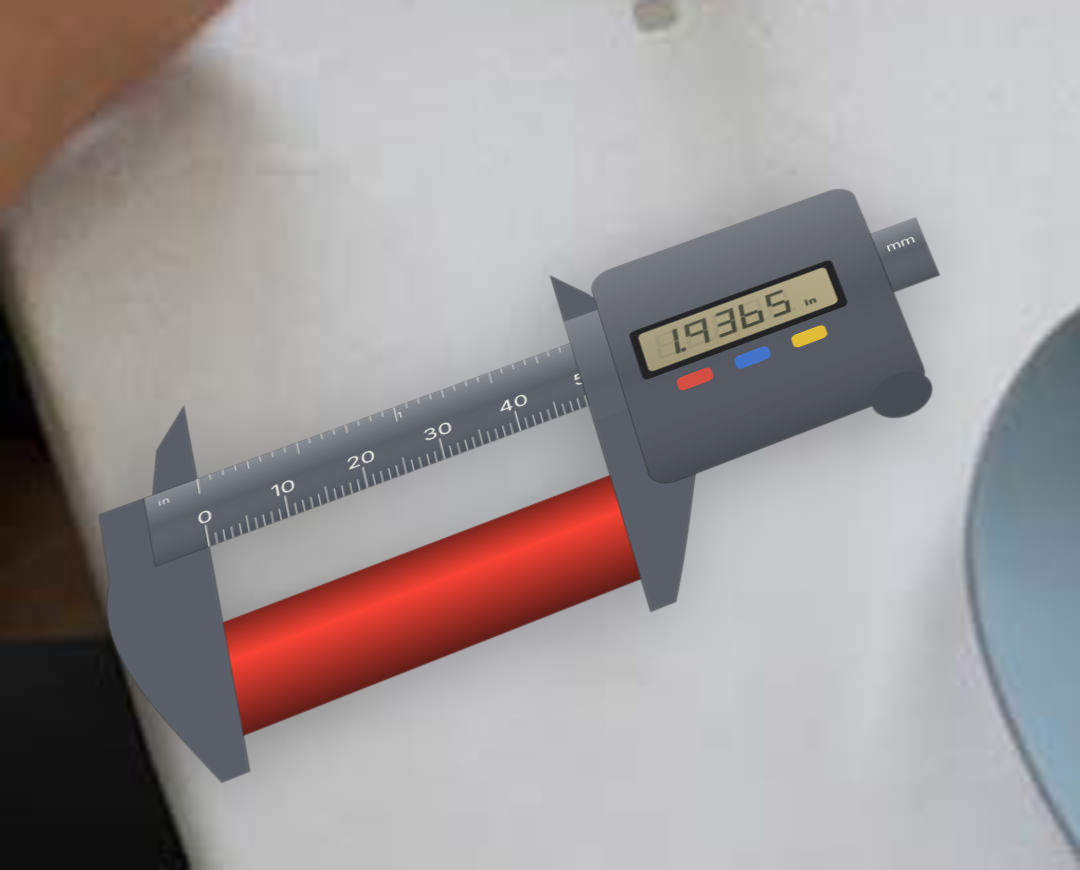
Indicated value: 1.9365 in
